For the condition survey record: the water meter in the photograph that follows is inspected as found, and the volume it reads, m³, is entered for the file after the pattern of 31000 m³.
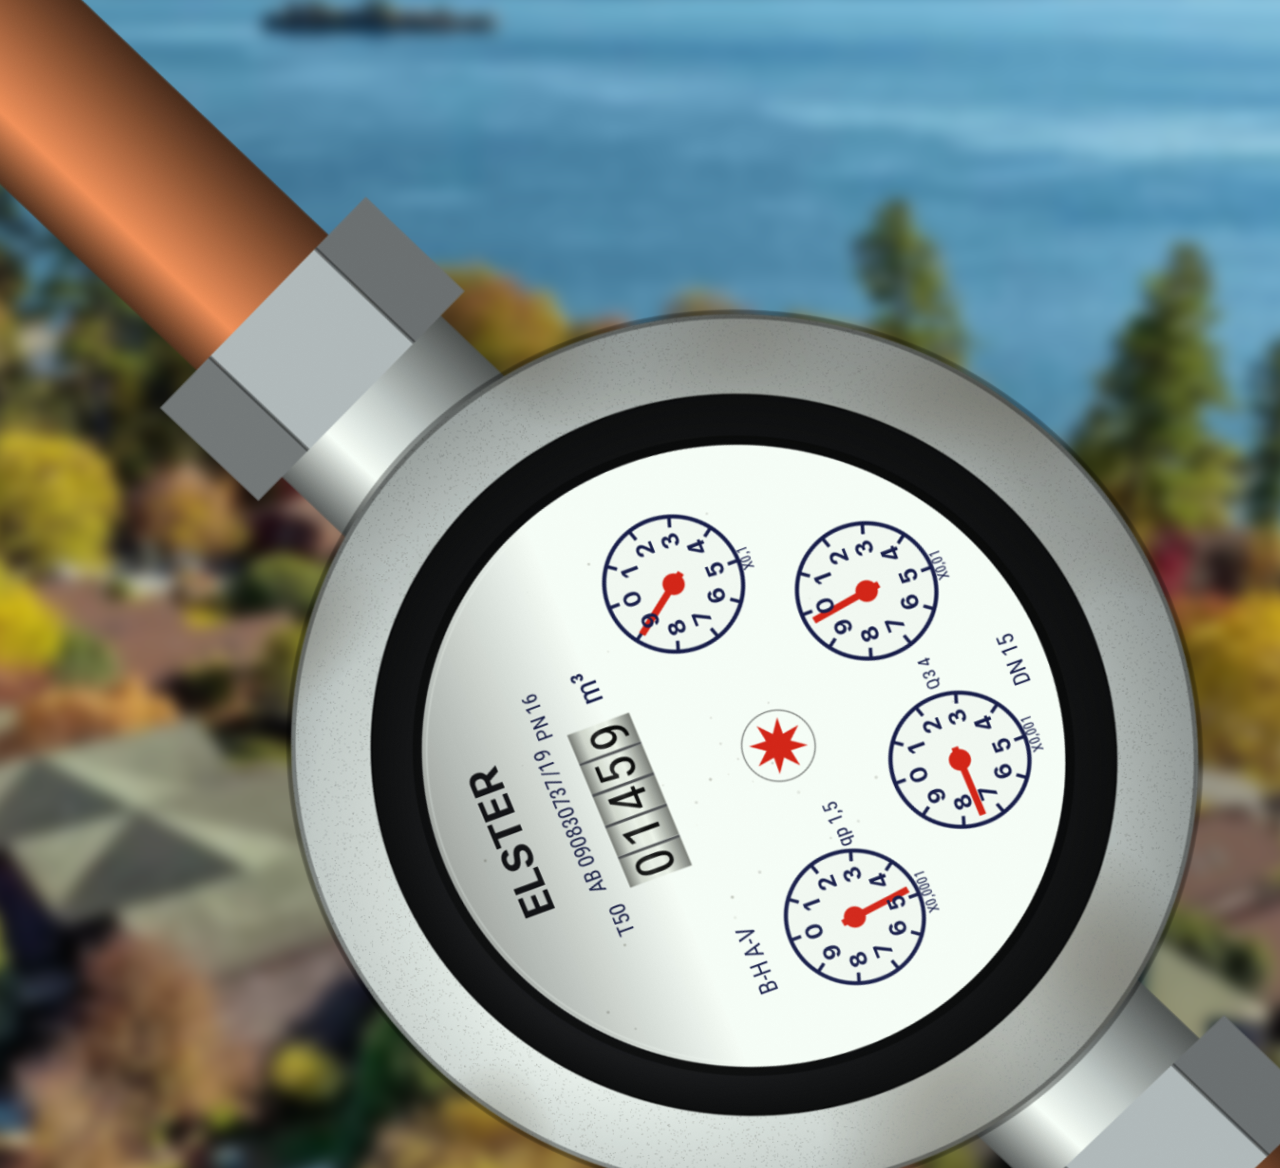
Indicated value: 1458.8974 m³
